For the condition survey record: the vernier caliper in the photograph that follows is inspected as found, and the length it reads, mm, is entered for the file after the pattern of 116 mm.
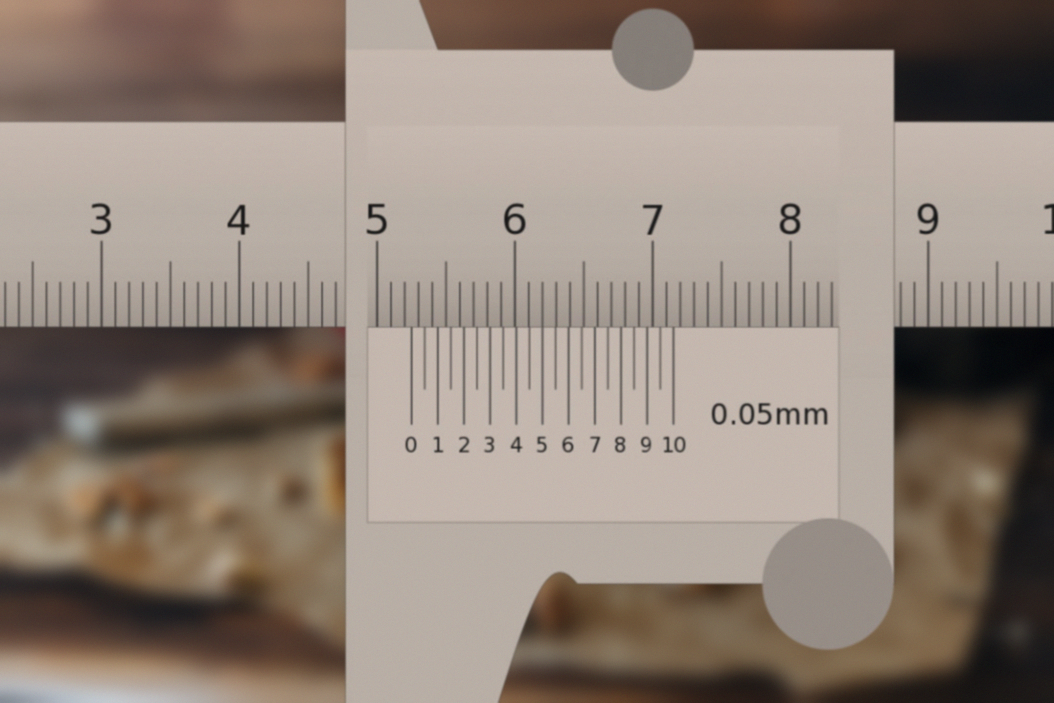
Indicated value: 52.5 mm
